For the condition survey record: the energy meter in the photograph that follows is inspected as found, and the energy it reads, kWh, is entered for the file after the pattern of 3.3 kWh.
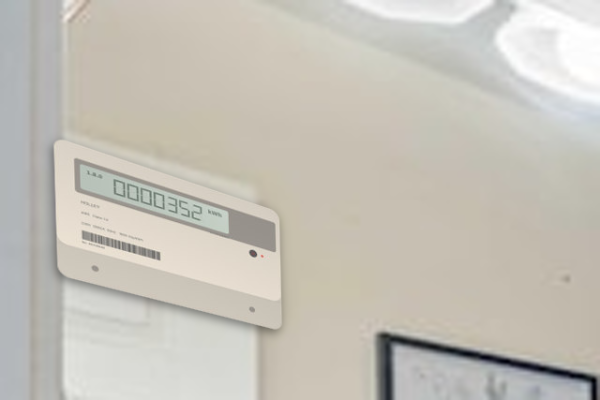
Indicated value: 352 kWh
